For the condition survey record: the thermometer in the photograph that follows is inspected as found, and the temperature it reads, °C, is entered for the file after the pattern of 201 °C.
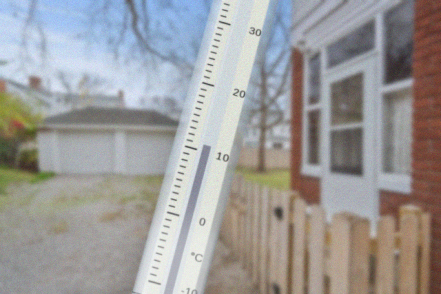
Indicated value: 11 °C
